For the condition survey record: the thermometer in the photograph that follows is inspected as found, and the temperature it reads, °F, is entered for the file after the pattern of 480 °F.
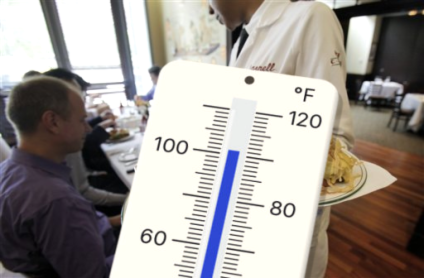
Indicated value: 102 °F
